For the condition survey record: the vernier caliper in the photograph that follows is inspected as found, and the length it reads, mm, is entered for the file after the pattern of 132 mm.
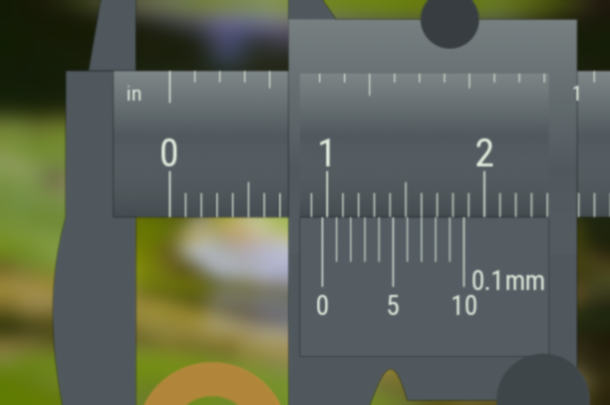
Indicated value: 9.7 mm
